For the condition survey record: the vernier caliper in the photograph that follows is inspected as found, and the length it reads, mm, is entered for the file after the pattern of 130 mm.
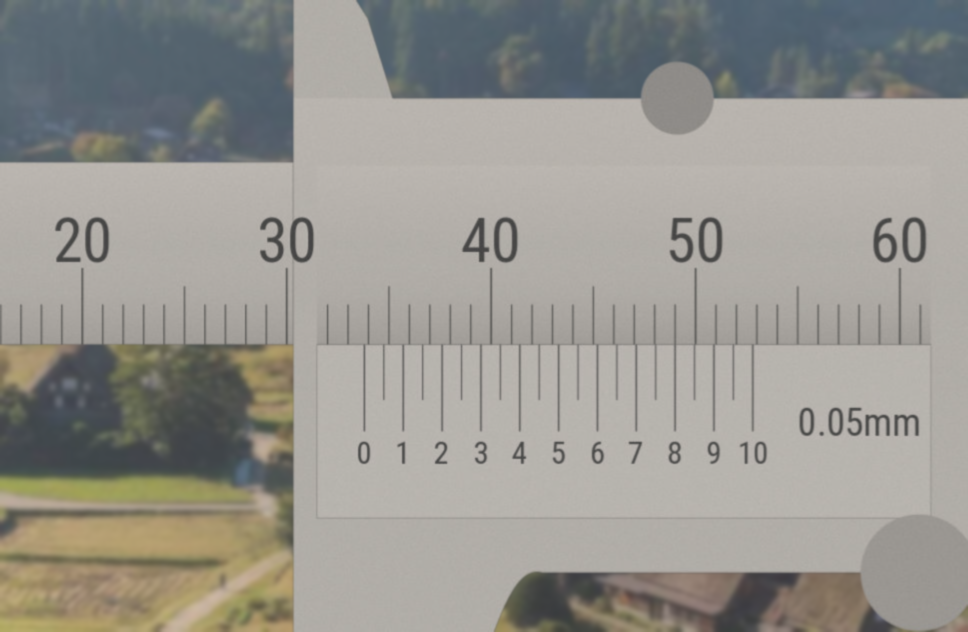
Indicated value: 33.8 mm
